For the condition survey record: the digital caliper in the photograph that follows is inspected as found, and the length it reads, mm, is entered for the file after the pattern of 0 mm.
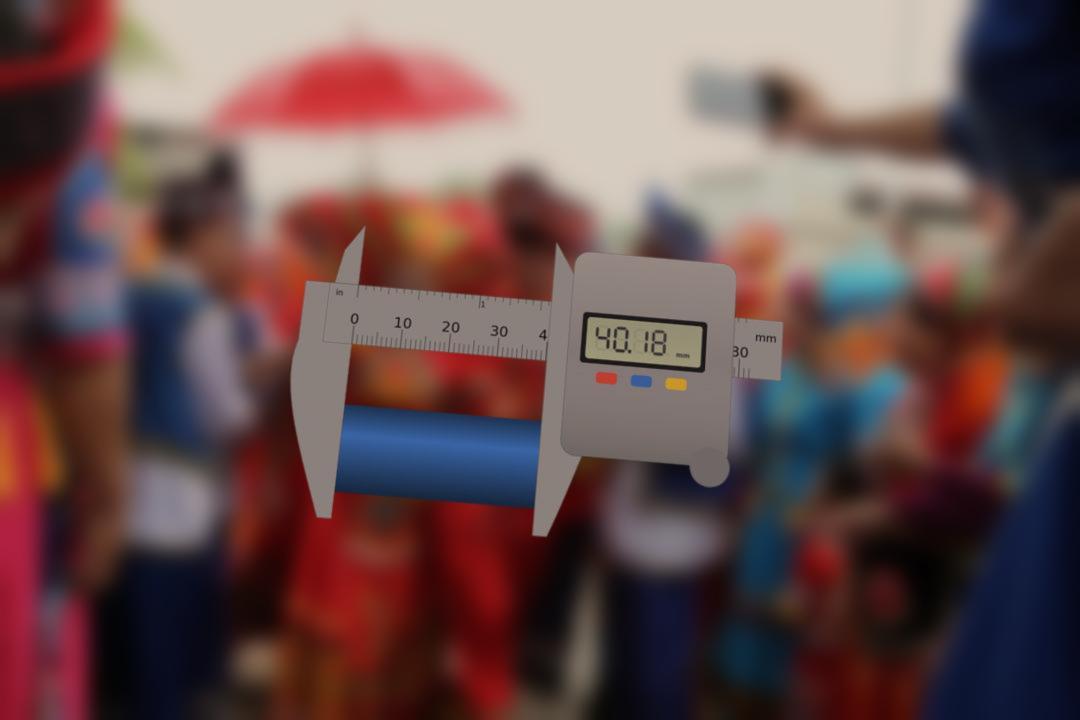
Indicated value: 40.18 mm
